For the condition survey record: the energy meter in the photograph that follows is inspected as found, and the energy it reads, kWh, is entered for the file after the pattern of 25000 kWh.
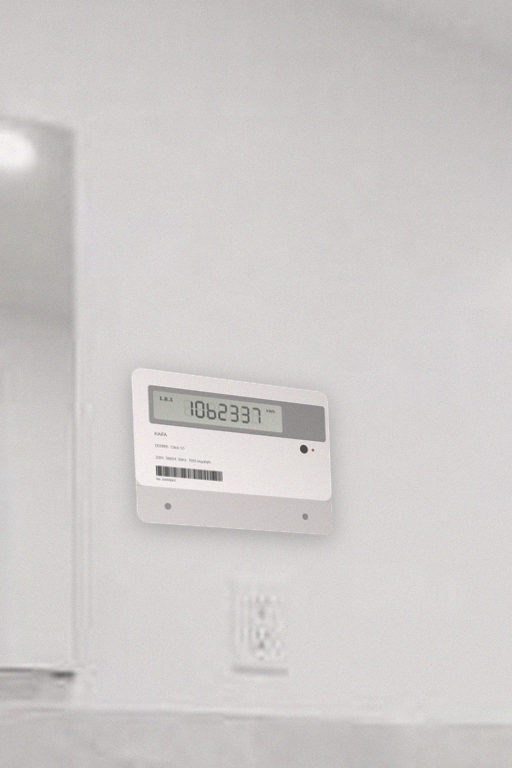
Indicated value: 1062337 kWh
